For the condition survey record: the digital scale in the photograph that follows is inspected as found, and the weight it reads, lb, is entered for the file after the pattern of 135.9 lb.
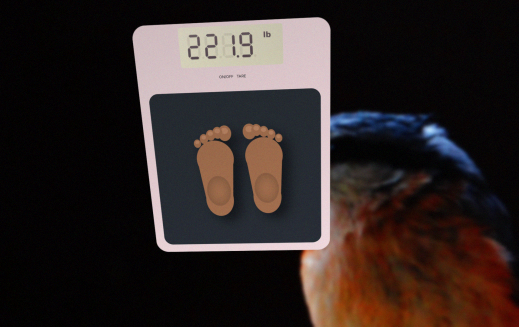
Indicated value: 221.9 lb
